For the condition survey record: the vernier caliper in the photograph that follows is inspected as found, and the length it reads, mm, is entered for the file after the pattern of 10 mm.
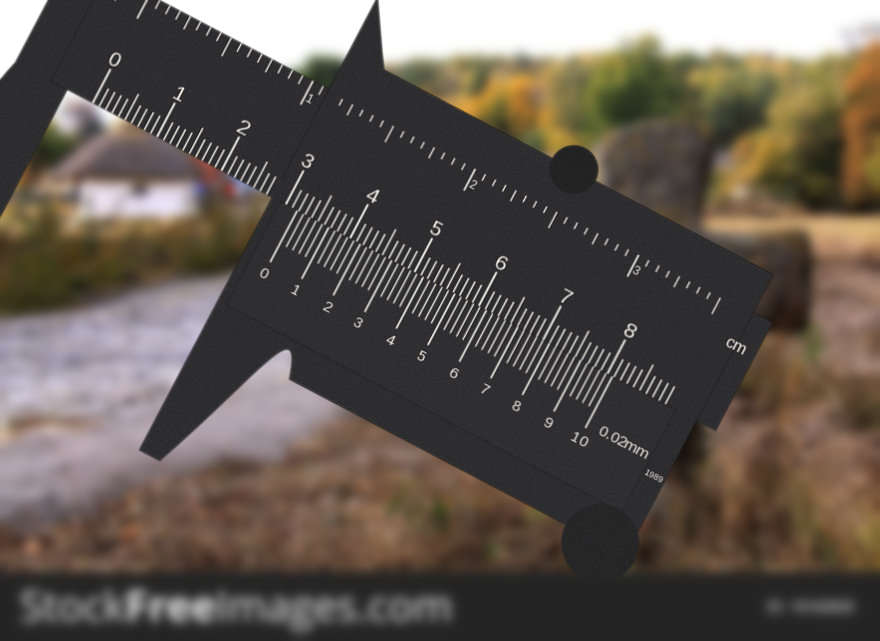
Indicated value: 31.8 mm
